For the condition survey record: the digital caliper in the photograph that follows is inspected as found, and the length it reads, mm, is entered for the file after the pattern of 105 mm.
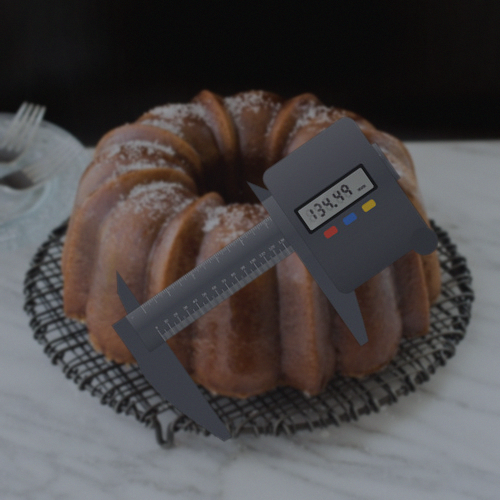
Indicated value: 134.49 mm
